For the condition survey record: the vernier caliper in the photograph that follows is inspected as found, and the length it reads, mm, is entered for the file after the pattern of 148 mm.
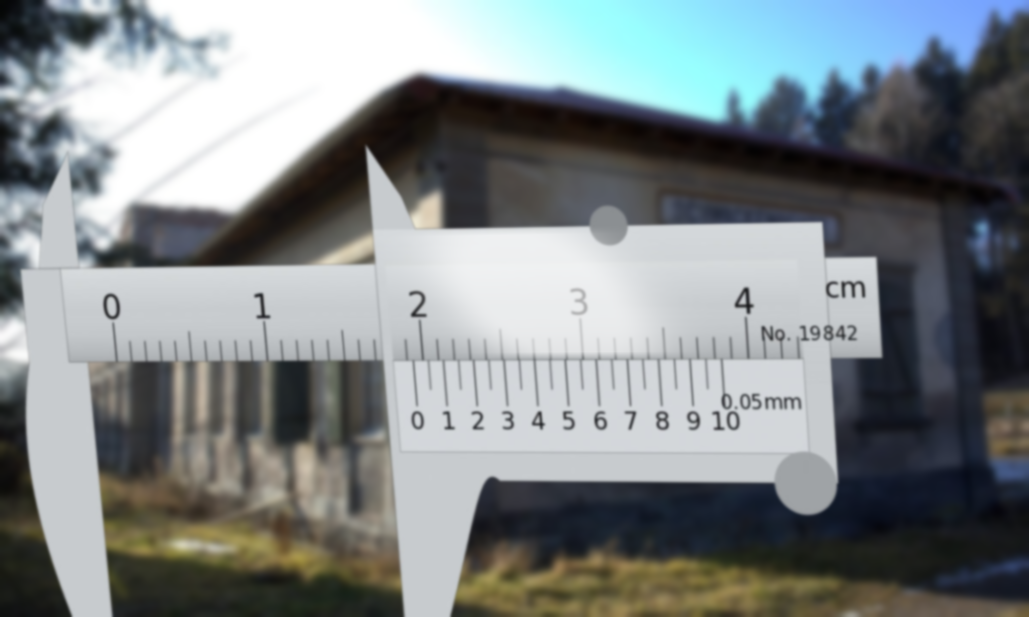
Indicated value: 19.4 mm
